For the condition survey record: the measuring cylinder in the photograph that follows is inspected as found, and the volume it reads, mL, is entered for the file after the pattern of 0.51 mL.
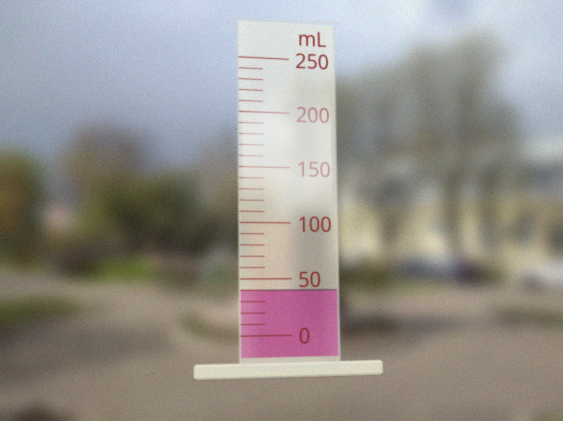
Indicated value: 40 mL
